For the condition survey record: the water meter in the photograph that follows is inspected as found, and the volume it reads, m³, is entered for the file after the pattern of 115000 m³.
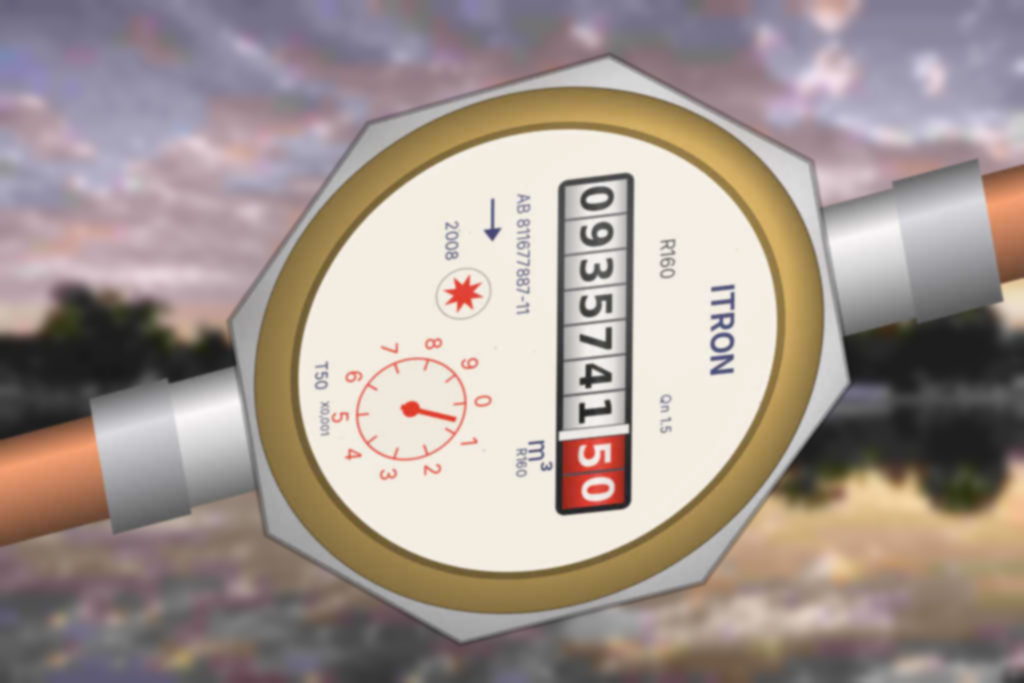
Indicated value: 935741.500 m³
